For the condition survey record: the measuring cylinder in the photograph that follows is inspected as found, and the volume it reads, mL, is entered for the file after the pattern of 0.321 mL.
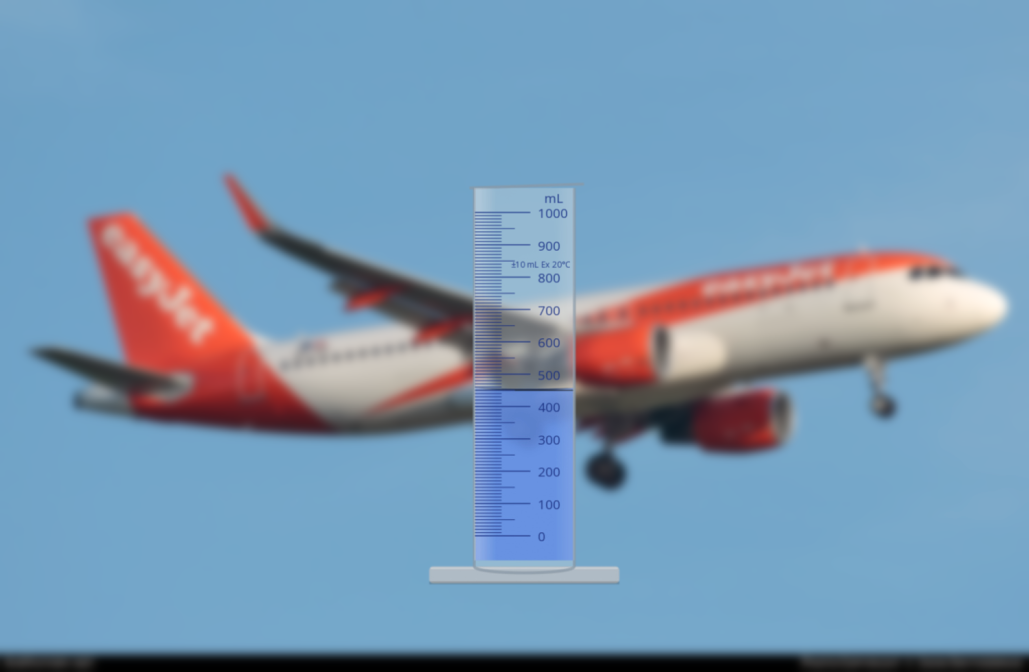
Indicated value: 450 mL
